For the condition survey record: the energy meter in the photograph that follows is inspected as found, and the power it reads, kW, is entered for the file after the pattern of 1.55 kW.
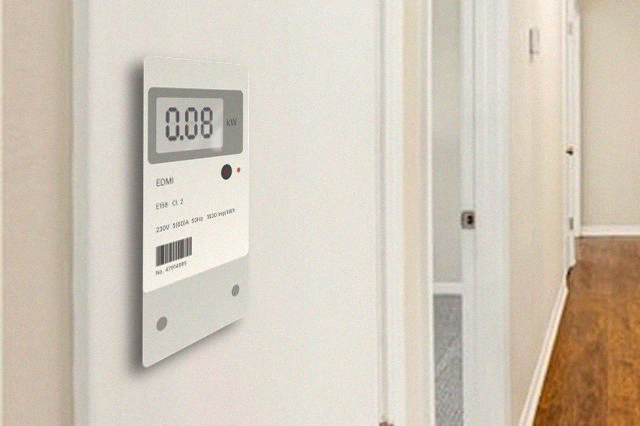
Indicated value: 0.08 kW
